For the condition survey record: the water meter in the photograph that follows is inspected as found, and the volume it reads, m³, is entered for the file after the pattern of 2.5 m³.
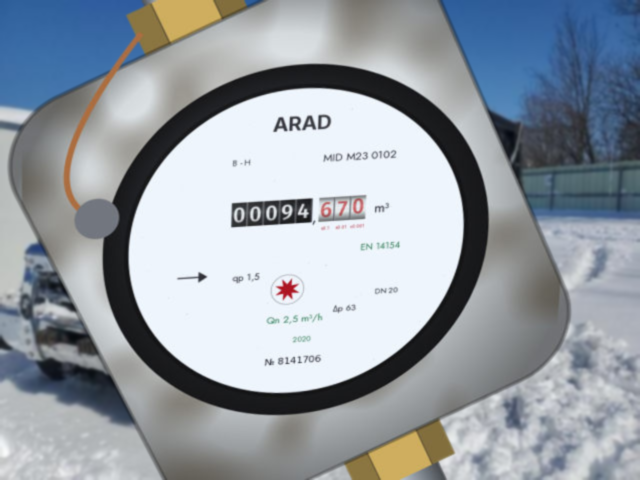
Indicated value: 94.670 m³
